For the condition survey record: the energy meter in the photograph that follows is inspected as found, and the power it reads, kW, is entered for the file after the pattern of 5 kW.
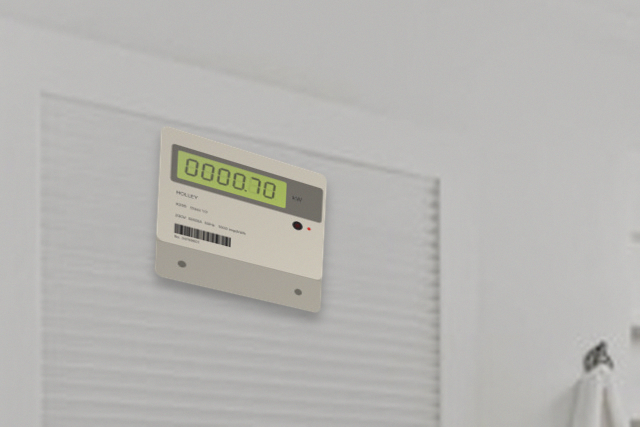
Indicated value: 0.70 kW
